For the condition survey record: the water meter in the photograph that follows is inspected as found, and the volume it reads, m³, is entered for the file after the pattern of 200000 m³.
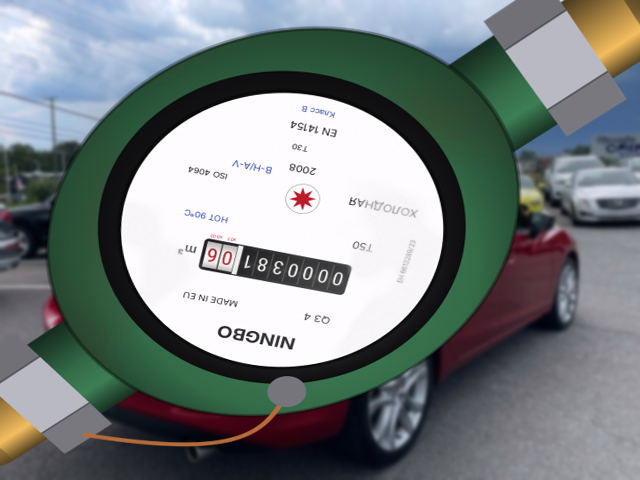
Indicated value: 381.06 m³
